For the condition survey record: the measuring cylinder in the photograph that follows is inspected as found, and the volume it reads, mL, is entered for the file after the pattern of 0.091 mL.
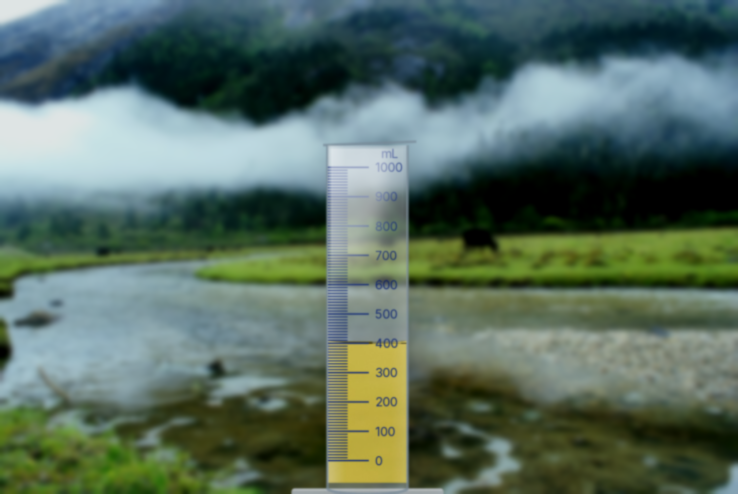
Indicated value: 400 mL
